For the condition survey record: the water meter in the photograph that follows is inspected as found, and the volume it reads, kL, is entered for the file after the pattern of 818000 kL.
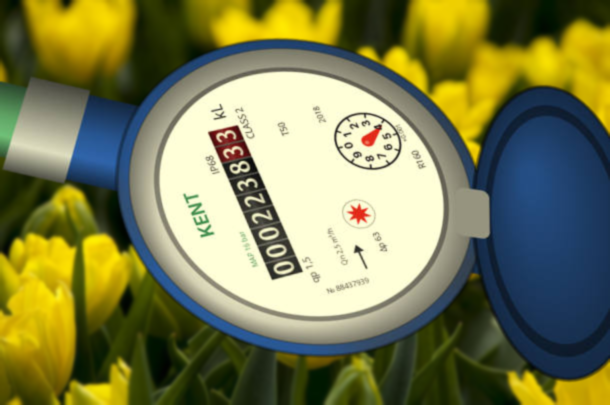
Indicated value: 2238.334 kL
